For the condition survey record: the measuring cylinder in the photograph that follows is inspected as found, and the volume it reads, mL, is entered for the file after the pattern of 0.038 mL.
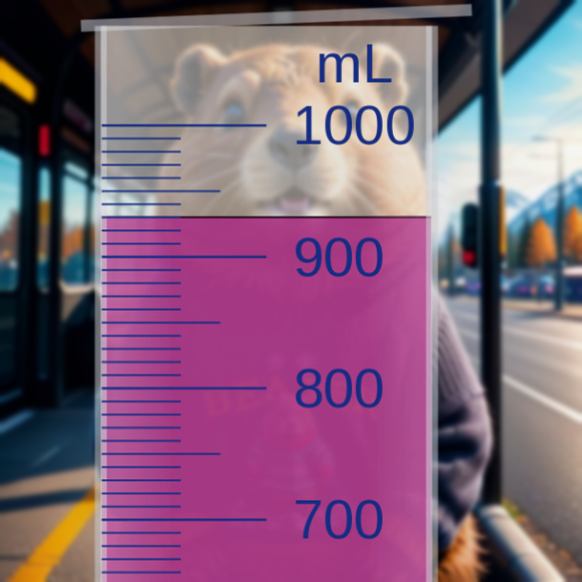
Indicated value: 930 mL
